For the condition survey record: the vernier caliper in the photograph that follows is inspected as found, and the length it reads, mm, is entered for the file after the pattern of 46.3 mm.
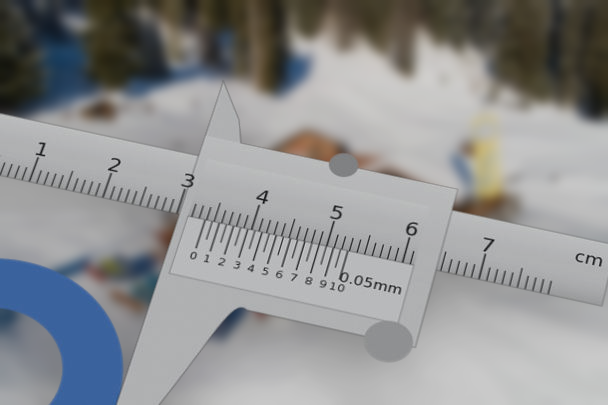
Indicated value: 33.8 mm
